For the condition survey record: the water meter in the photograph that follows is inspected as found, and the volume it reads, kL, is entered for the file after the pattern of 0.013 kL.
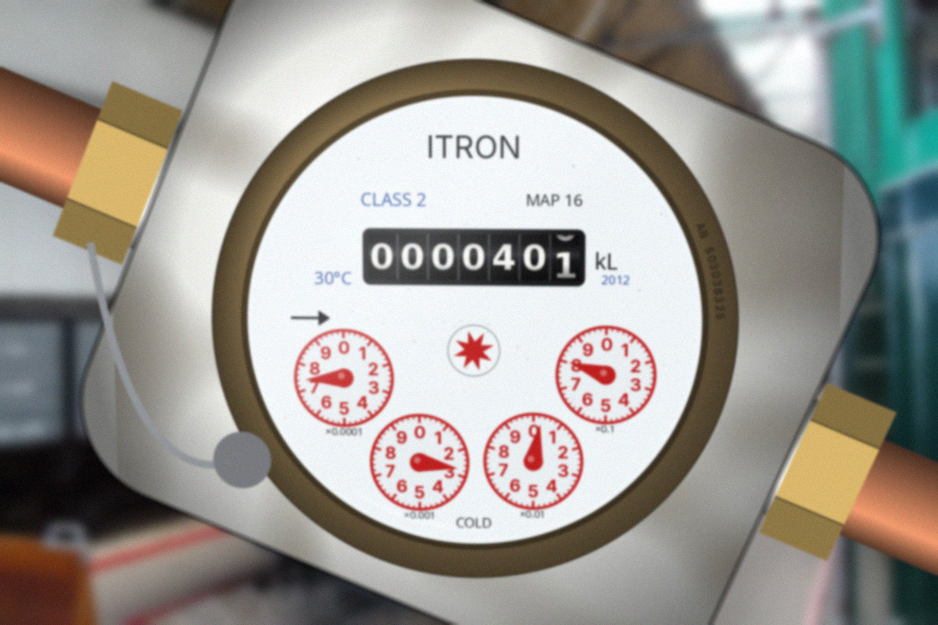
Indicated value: 400.8027 kL
